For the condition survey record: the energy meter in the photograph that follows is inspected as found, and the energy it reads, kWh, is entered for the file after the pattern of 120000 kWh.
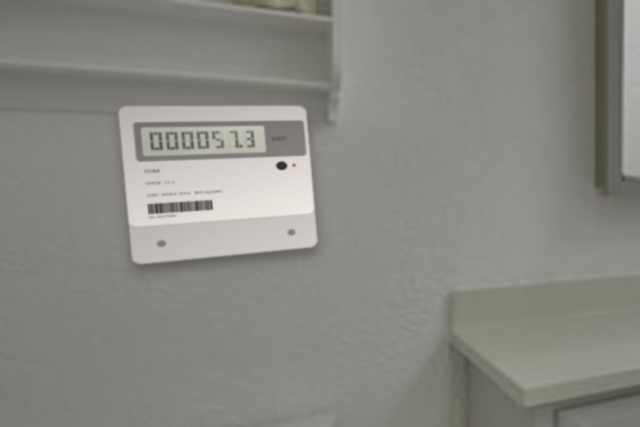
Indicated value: 57.3 kWh
